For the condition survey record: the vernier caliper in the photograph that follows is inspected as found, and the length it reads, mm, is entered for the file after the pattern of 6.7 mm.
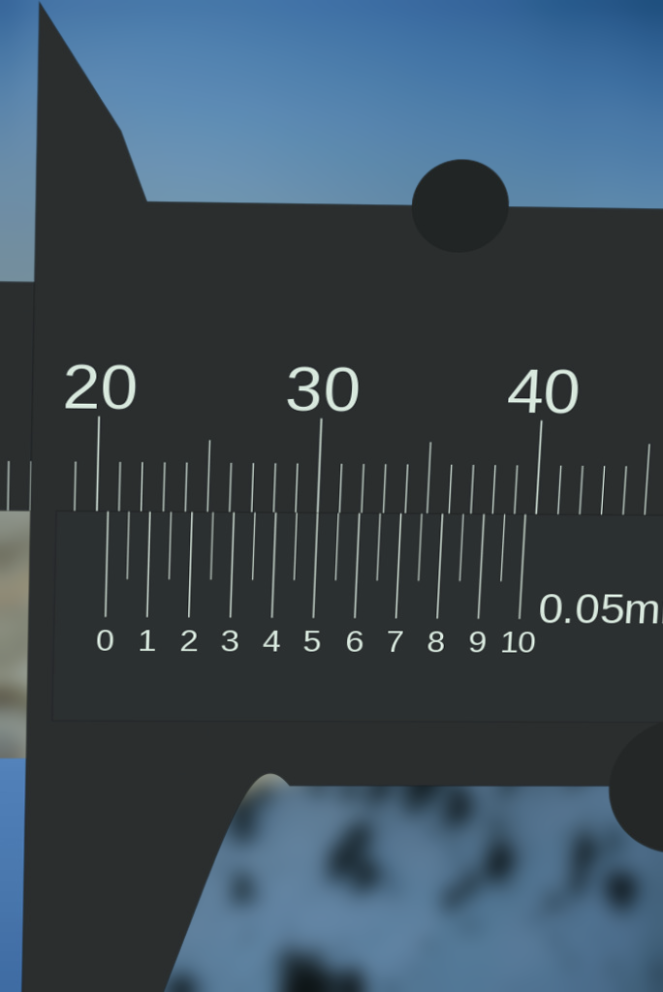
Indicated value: 20.50 mm
